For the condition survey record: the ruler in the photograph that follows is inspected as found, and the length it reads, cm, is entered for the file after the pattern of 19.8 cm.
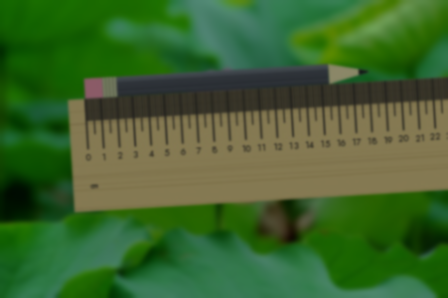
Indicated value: 18 cm
